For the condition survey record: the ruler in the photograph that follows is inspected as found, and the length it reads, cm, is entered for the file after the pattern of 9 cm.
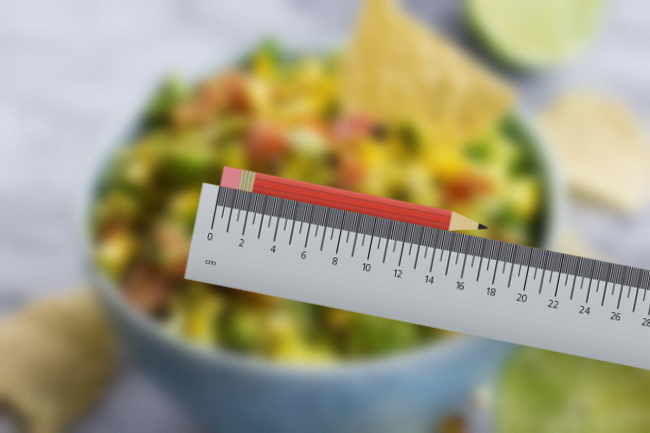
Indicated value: 17 cm
